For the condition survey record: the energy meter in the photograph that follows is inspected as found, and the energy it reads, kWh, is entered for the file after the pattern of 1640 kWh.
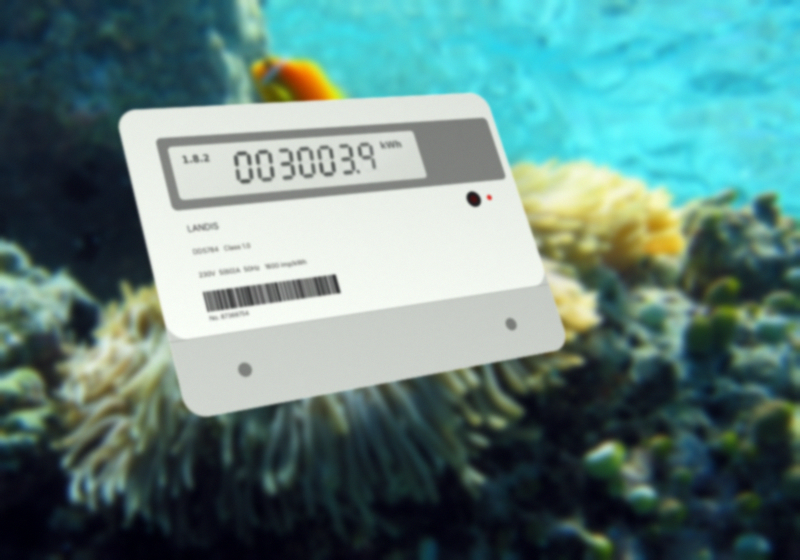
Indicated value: 3003.9 kWh
